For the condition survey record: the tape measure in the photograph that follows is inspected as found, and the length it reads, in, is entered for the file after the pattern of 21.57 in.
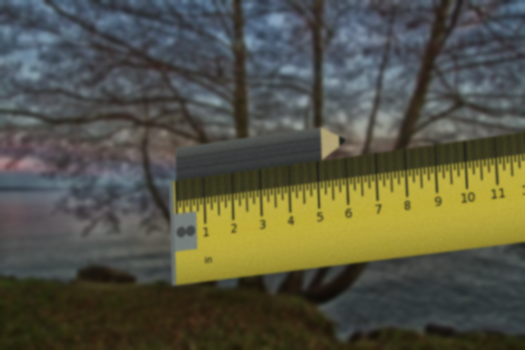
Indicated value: 6 in
